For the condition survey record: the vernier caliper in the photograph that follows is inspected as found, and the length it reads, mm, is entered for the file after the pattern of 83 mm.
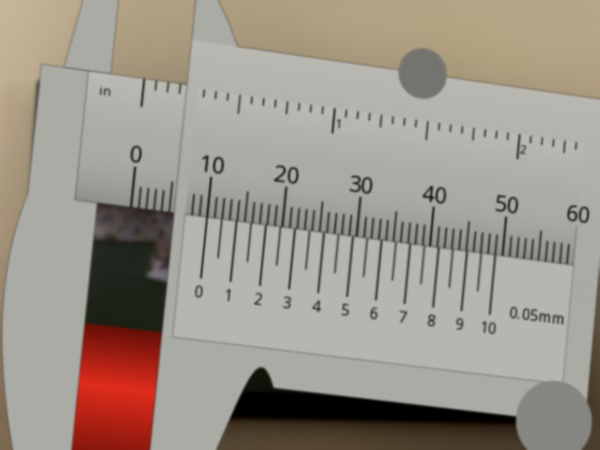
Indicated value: 10.0 mm
